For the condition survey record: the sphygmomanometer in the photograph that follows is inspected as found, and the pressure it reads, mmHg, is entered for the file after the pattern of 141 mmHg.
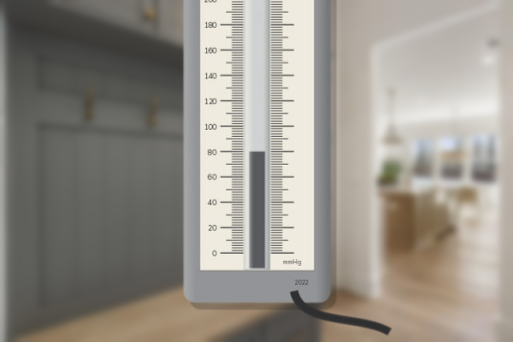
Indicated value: 80 mmHg
